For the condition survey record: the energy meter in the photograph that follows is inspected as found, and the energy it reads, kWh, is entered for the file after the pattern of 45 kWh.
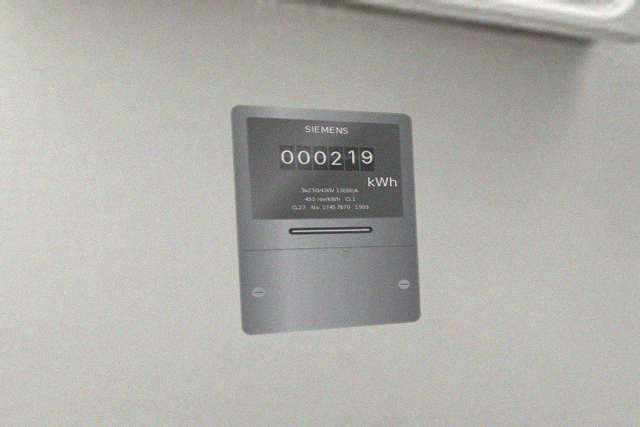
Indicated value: 219 kWh
